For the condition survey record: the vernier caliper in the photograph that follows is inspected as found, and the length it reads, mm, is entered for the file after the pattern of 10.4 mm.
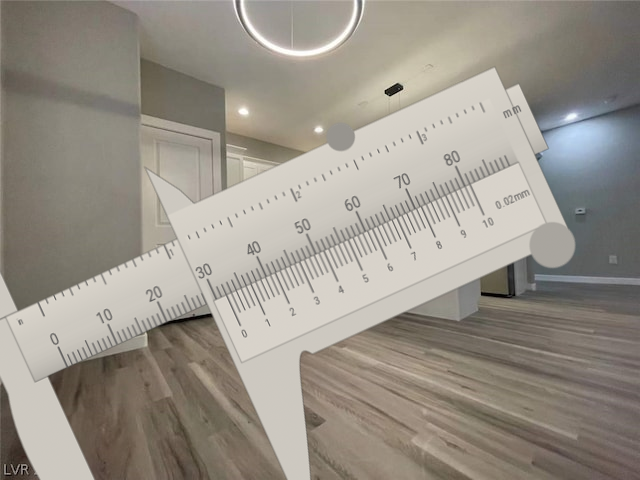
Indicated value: 32.0 mm
